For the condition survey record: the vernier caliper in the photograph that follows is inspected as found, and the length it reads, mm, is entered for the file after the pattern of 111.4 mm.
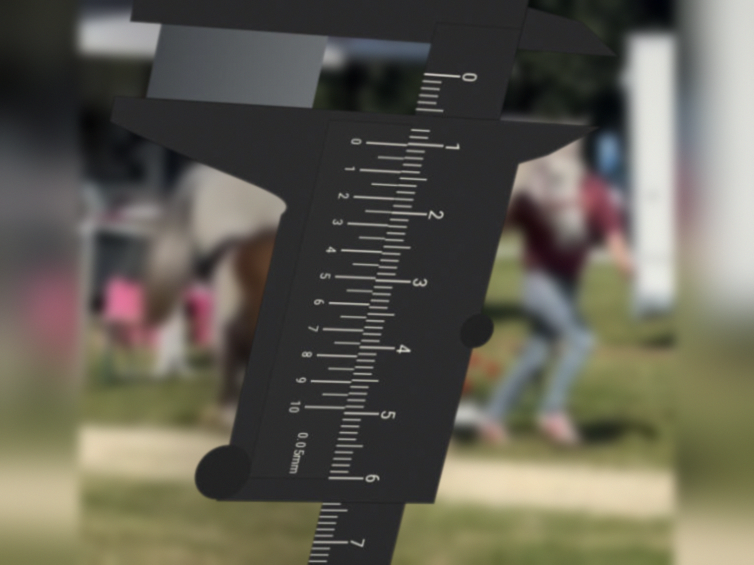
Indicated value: 10.2 mm
